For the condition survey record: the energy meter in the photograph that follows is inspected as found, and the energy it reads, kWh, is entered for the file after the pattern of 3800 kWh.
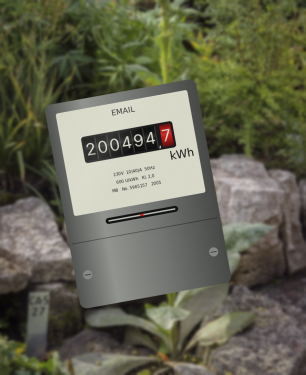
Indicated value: 200494.7 kWh
